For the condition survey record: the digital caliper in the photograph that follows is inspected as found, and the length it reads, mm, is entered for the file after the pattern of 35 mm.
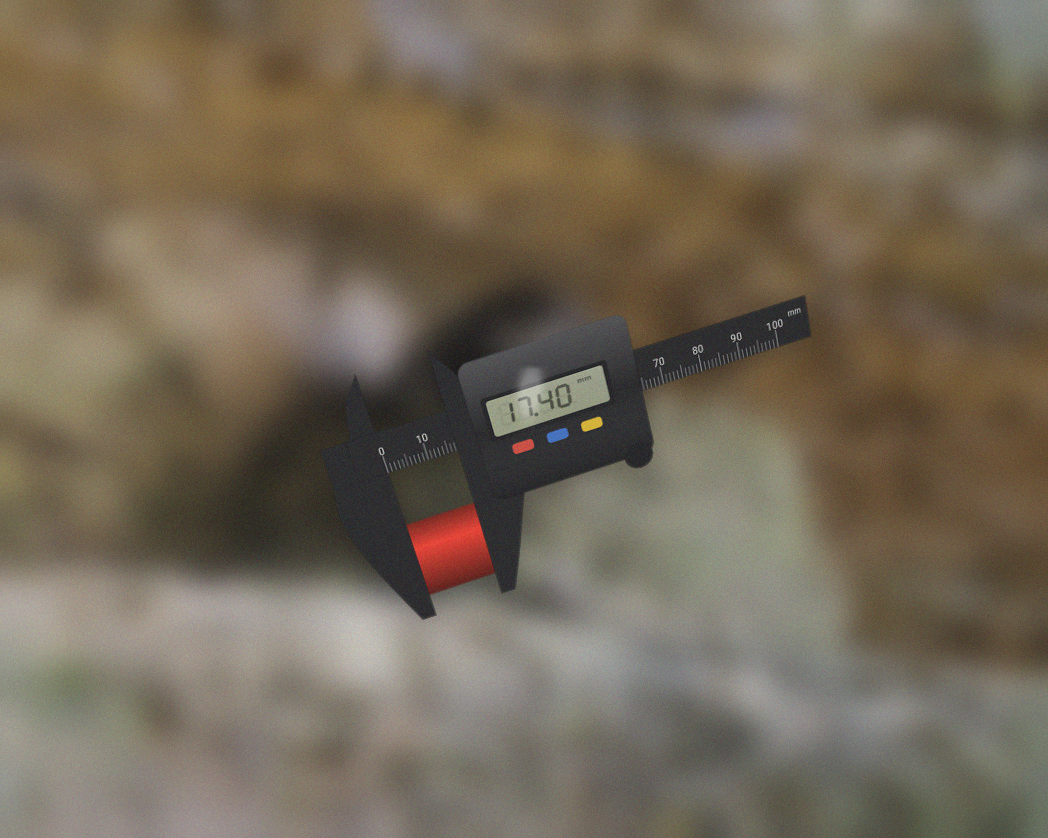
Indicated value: 17.40 mm
